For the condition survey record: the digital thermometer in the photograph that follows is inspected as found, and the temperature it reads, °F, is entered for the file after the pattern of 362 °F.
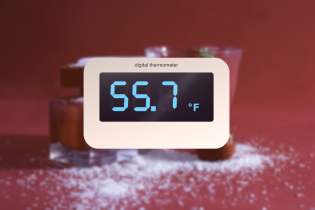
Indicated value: 55.7 °F
